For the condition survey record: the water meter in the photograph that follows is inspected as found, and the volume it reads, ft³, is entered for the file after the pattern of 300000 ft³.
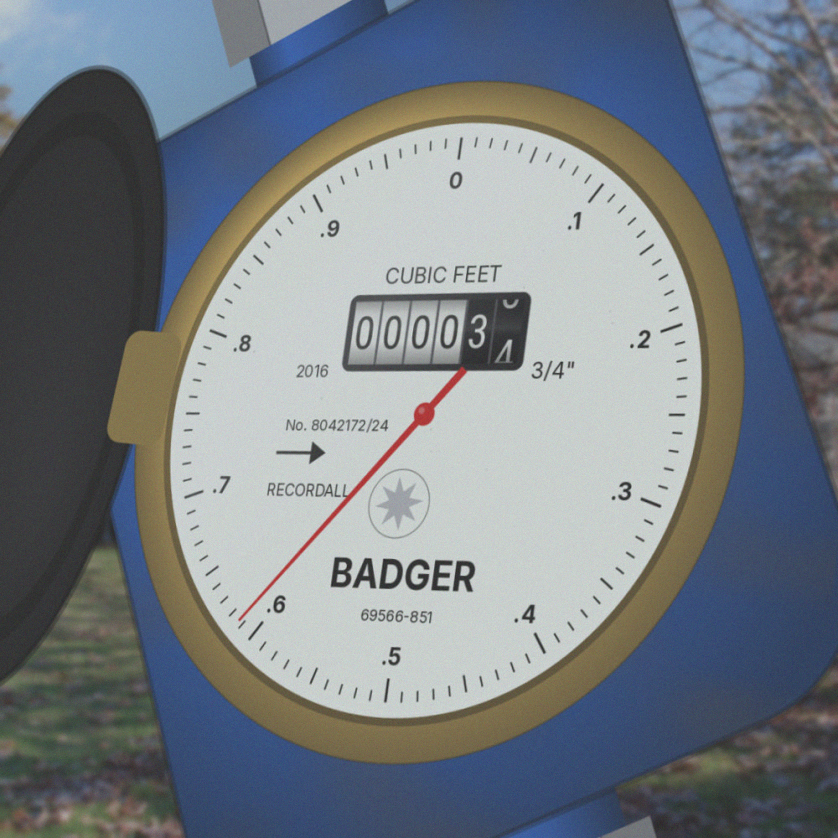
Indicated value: 33.61 ft³
